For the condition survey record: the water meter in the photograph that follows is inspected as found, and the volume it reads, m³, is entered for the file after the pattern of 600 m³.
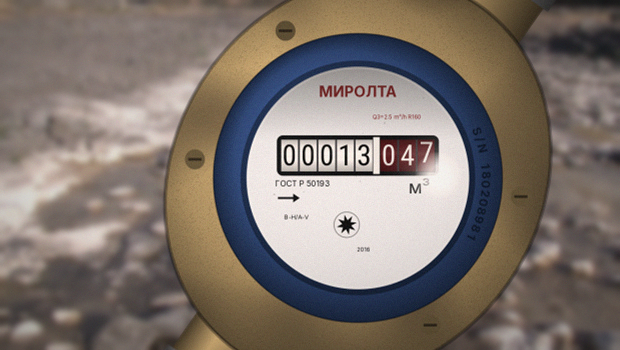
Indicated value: 13.047 m³
